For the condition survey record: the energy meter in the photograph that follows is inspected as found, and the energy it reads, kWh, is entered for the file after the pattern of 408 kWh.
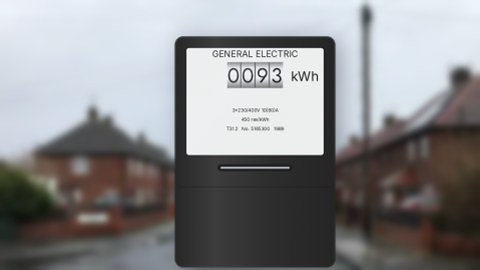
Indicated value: 93 kWh
